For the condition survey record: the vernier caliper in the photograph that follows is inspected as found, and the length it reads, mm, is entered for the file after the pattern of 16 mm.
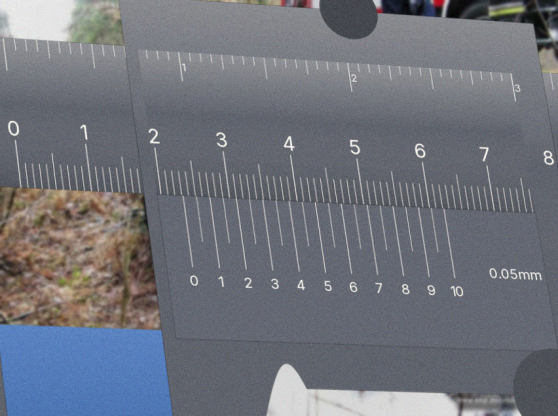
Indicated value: 23.2 mm
